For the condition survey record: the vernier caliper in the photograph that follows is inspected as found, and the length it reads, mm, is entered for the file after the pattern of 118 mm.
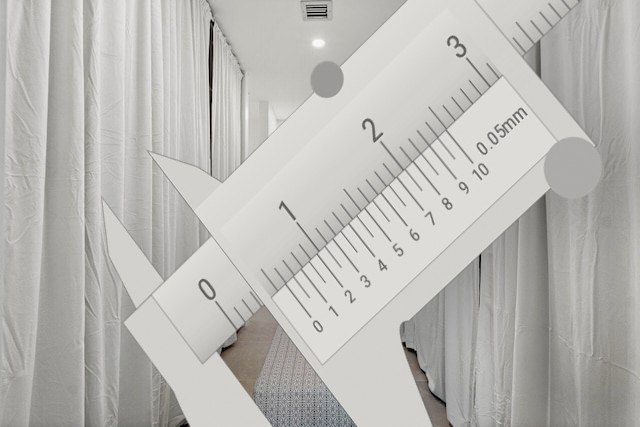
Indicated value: 5.9 mm
